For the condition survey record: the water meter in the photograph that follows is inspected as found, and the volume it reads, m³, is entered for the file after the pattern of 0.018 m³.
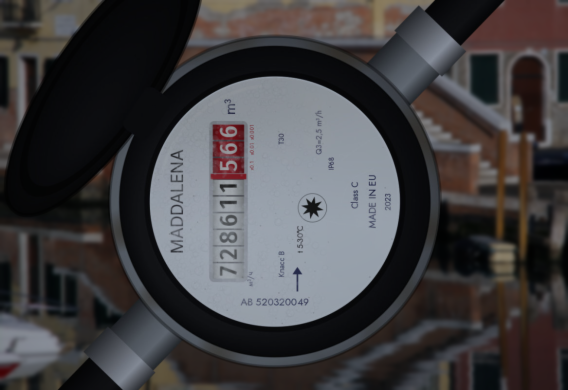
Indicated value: 728611.566 m³
